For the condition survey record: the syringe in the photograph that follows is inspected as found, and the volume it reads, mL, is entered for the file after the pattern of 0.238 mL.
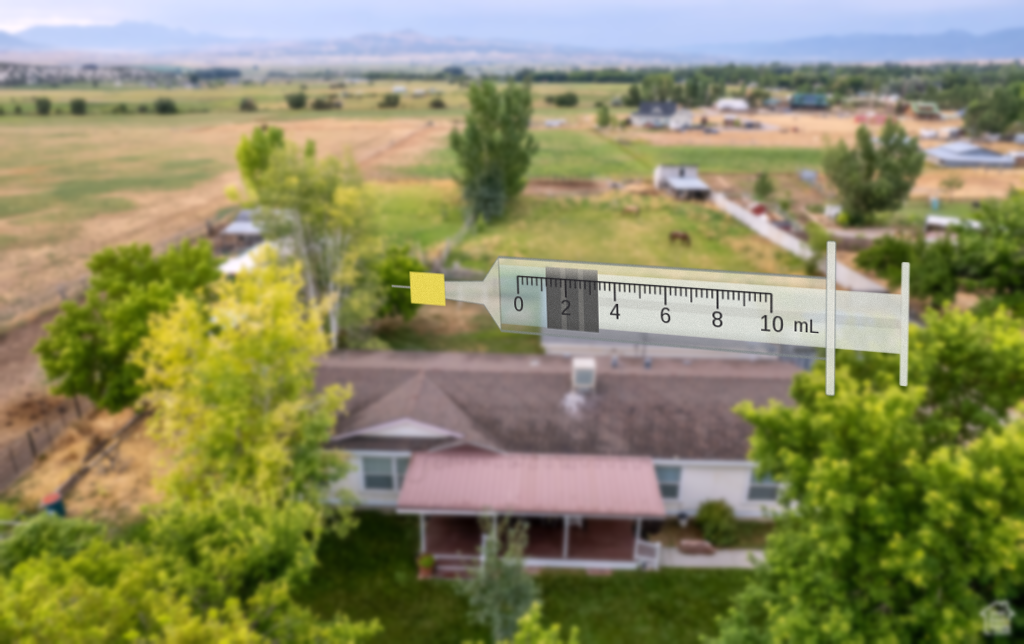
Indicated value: 1.2 mL
